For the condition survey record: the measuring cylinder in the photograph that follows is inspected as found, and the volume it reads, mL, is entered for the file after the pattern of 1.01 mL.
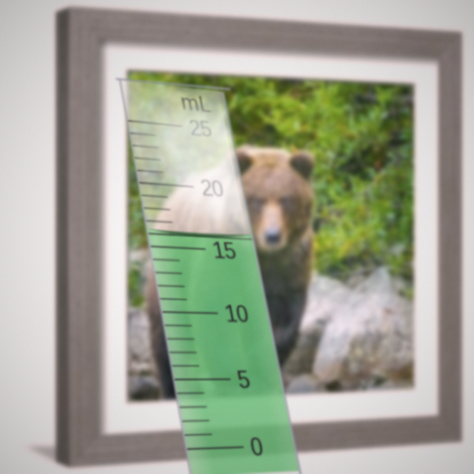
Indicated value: 16 mL
